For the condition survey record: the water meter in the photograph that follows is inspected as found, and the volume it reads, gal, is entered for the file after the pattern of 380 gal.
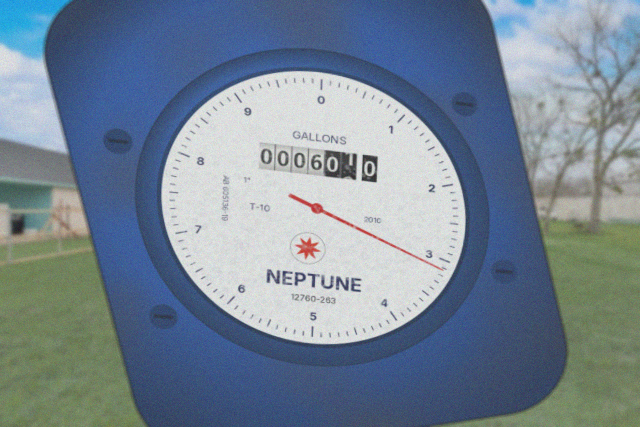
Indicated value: 6013.1 gal
